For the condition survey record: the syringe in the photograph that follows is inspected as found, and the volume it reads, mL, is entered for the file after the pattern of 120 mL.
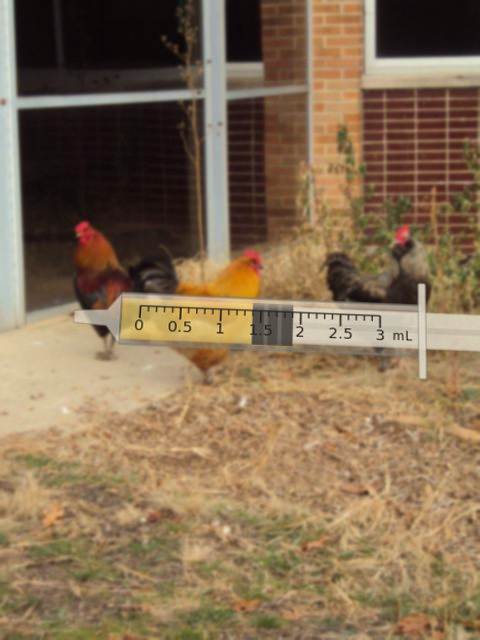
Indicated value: 1.4 mL
